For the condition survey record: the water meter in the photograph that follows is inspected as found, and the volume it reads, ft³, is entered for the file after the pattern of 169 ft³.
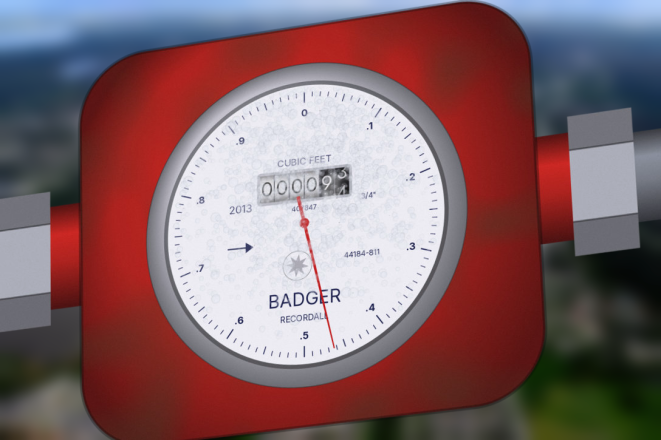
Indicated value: 93.46 ft³
